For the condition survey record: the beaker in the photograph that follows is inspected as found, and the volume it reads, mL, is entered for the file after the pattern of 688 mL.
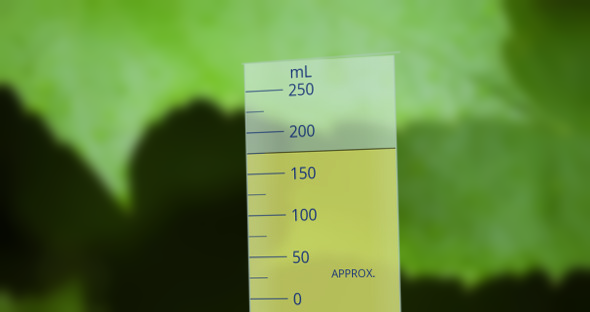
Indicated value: 175 mL
